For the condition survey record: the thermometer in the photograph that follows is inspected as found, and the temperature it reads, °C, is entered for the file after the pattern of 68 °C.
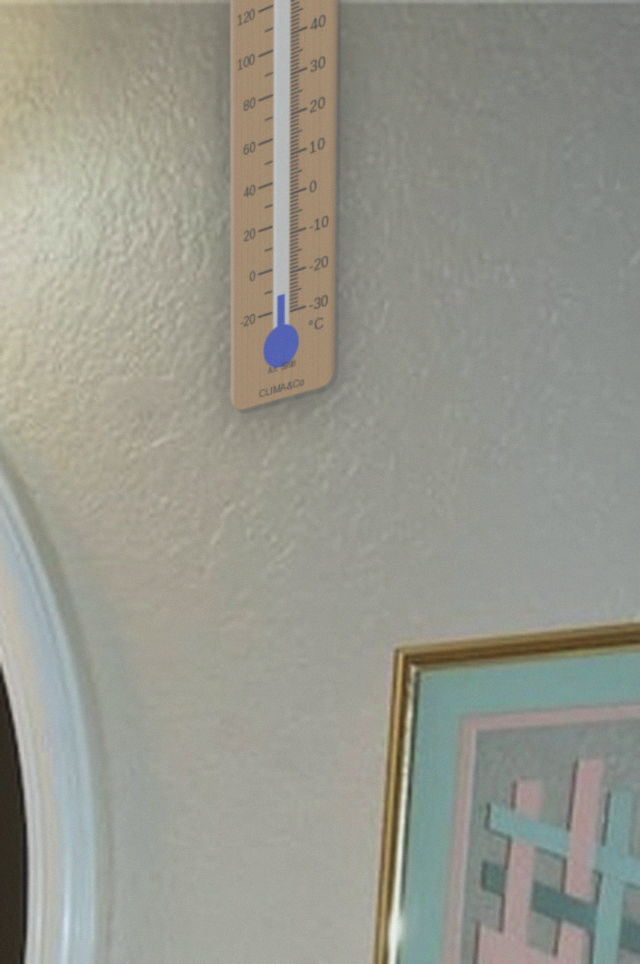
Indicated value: -25 °C
